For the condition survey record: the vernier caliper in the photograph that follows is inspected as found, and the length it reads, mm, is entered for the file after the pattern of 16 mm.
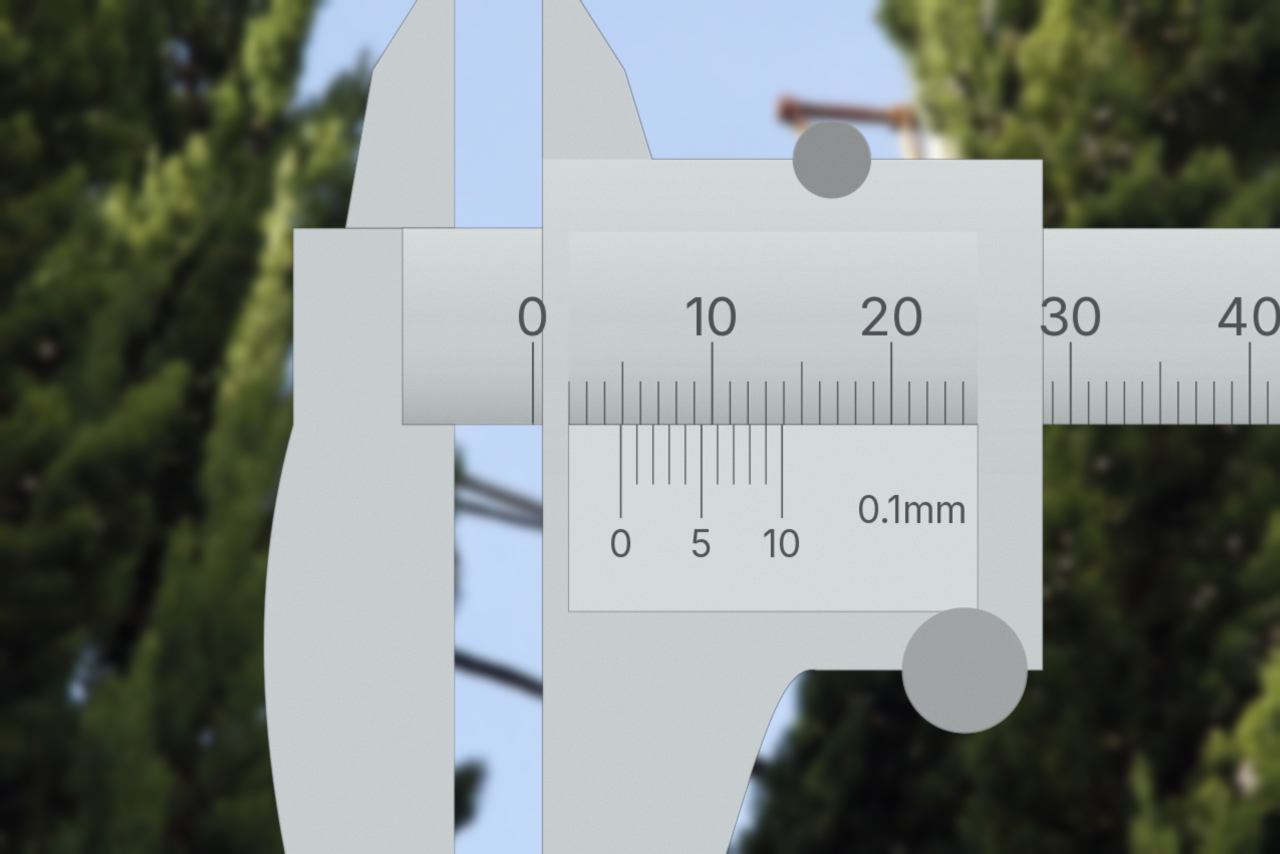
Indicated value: 4.9 mm
